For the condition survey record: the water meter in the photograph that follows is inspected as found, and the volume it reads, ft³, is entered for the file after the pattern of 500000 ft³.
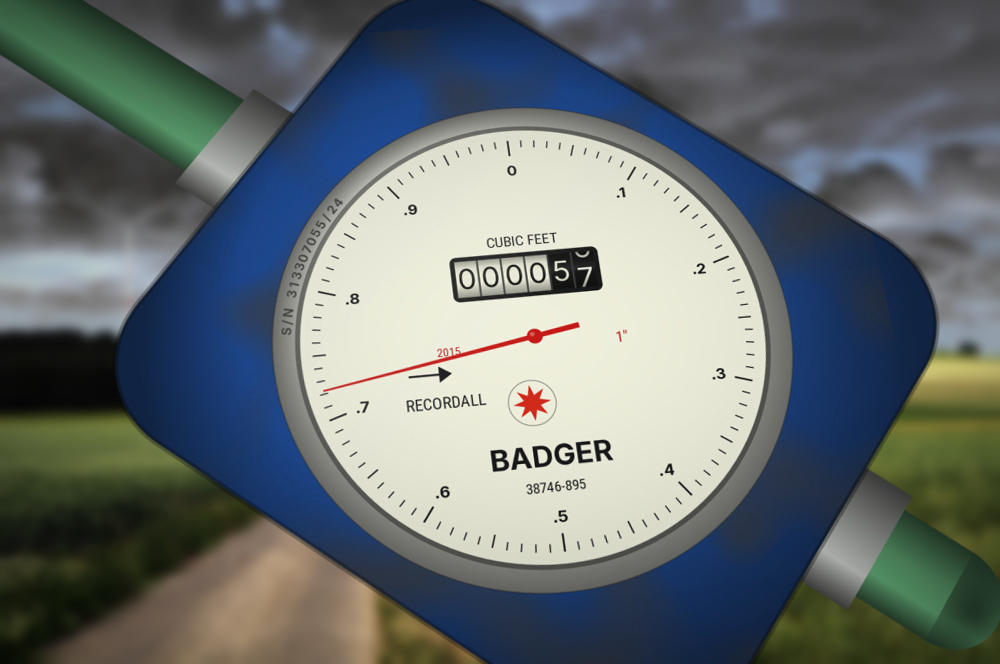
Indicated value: 56.72 ft³
